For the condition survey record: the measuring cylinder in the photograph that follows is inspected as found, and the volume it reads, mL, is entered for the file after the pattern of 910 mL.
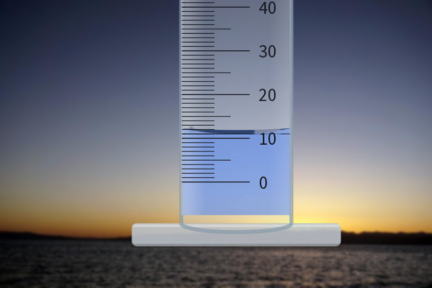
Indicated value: 11 mL
